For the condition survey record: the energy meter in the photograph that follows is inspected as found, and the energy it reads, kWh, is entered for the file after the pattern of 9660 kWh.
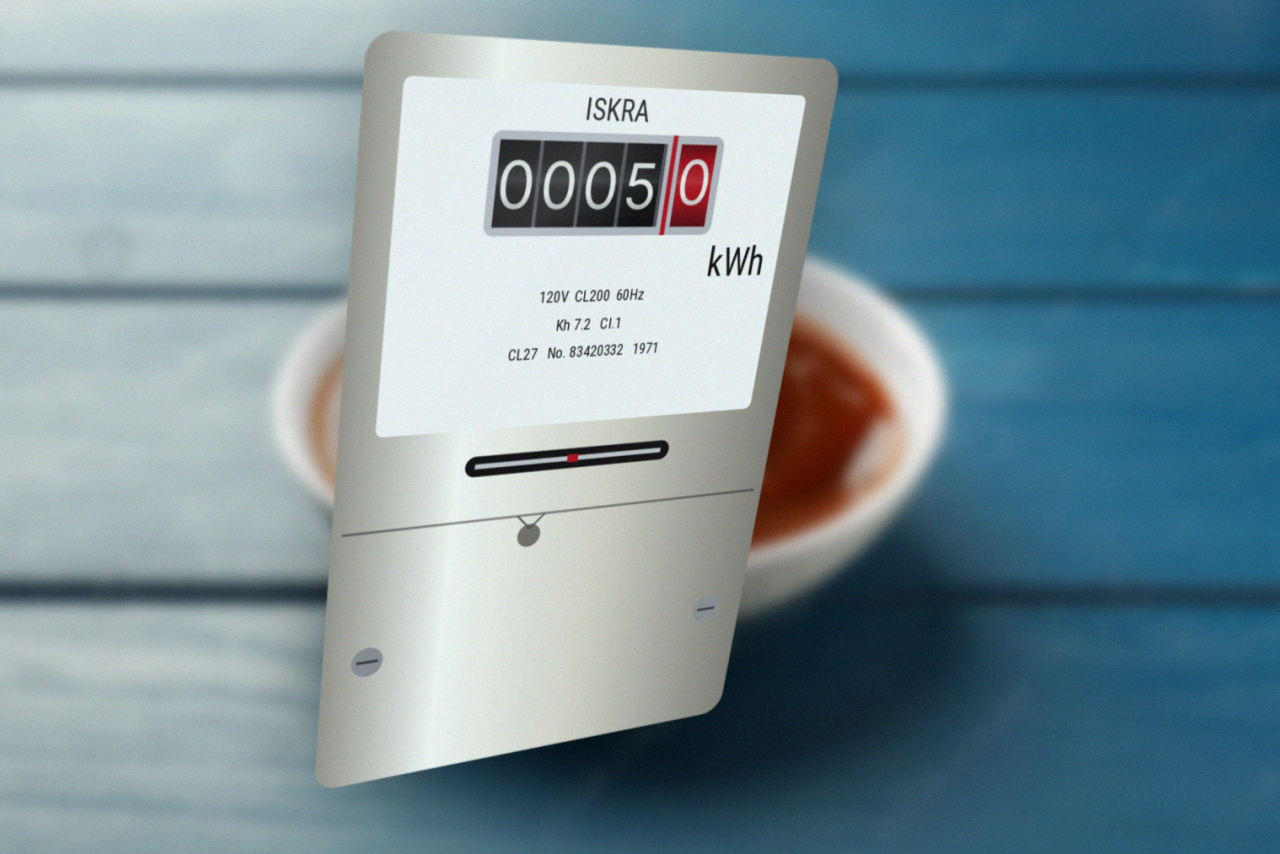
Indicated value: 5.0 kWh
